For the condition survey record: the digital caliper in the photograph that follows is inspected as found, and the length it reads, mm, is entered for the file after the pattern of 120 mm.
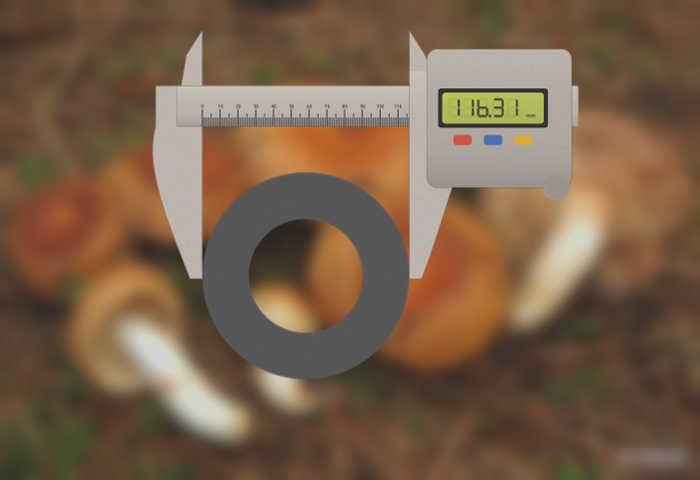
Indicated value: 116.31 mm
